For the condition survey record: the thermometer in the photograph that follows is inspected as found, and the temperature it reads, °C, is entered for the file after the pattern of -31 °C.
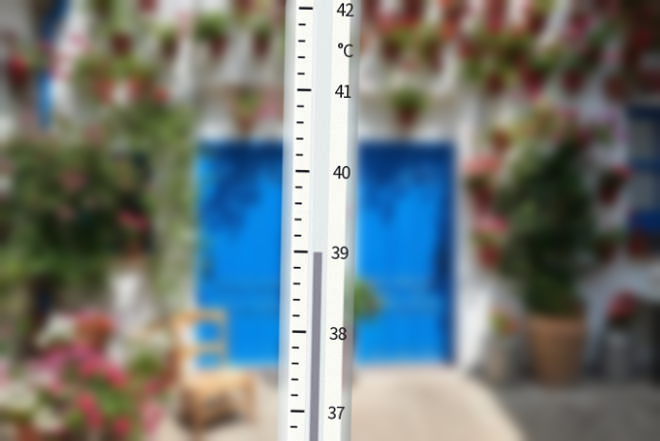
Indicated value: 39 °C
